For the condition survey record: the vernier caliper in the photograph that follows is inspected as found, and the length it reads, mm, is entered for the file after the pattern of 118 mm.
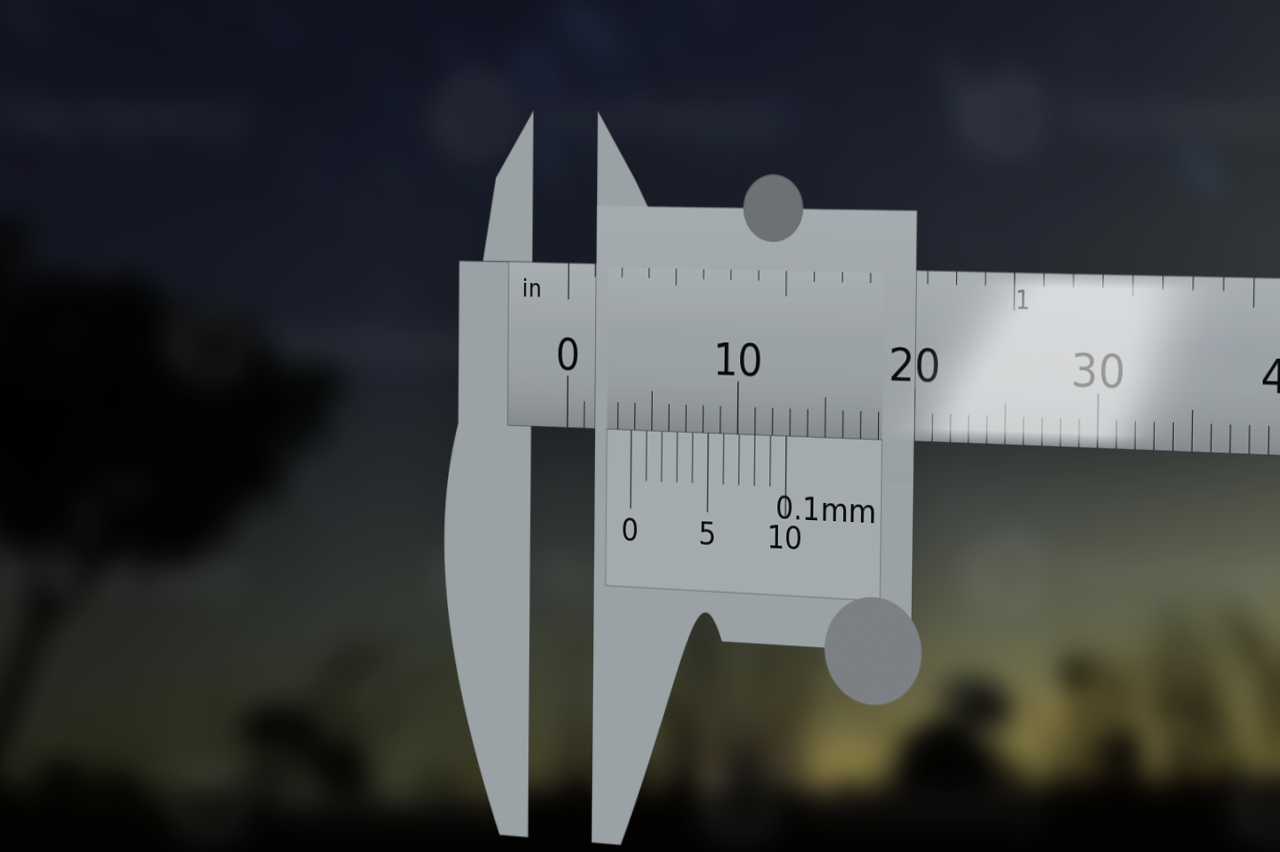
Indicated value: 3.8 mm
